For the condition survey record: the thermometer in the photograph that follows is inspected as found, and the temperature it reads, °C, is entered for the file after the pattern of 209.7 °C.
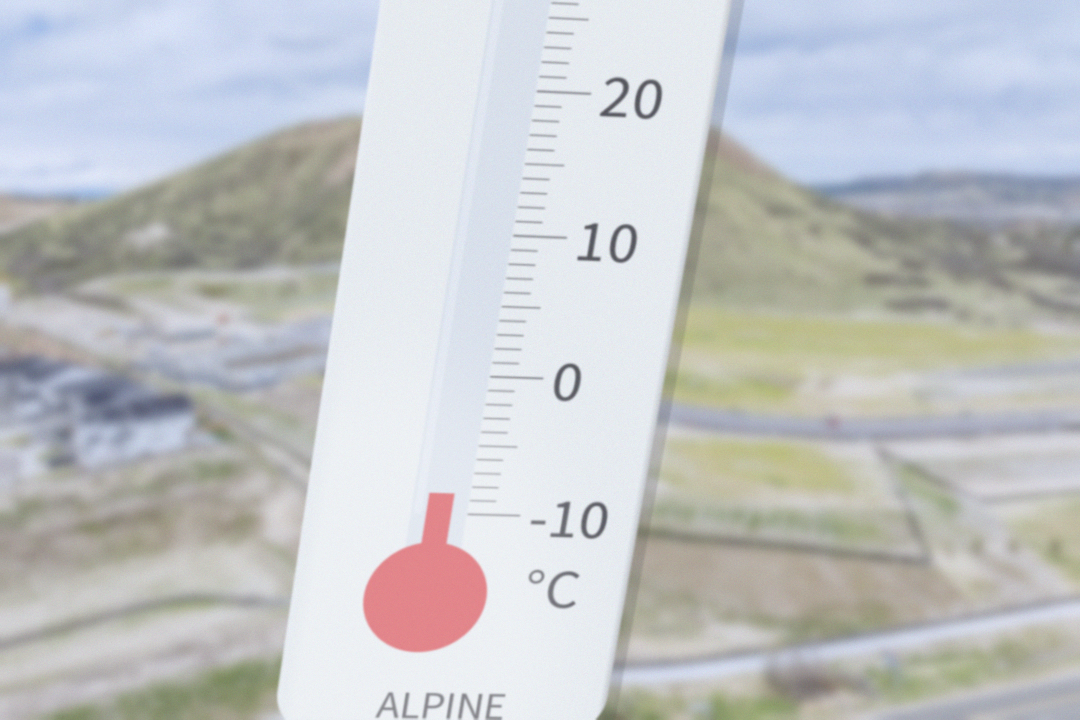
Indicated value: -8.5 °C
